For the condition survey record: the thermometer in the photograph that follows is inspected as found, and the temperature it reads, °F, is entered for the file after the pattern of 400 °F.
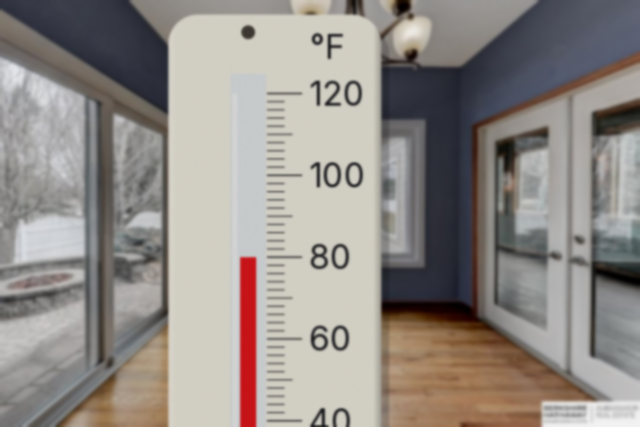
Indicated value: 80 °F
